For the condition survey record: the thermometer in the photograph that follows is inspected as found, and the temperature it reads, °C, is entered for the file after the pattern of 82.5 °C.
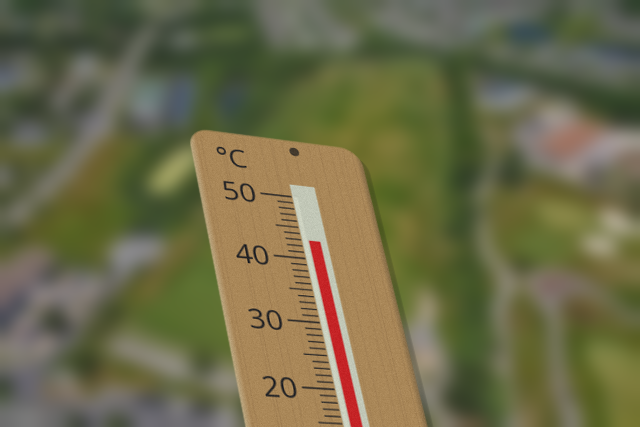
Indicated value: 43 °C
